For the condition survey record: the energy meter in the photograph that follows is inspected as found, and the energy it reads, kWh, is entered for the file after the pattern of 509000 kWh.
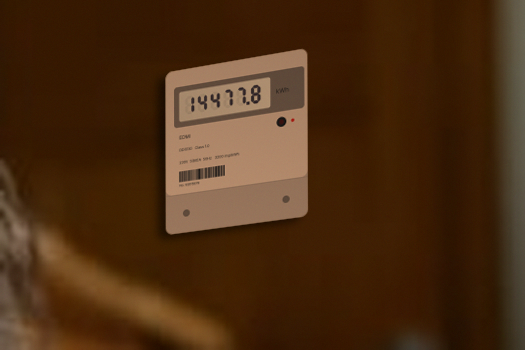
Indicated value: 14477.8 kWh
